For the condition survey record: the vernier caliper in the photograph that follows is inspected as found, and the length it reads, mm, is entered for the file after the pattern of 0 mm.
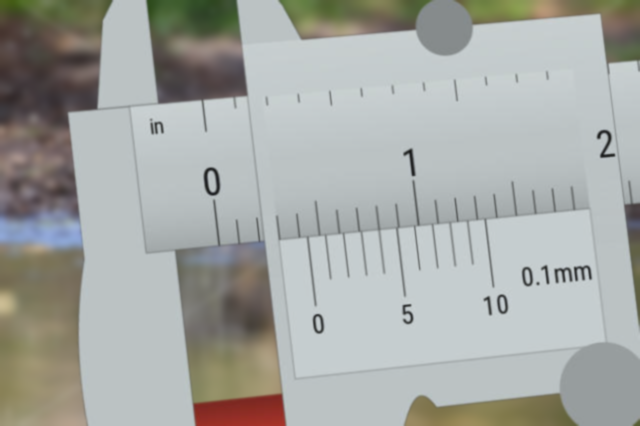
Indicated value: 4.4 mm
